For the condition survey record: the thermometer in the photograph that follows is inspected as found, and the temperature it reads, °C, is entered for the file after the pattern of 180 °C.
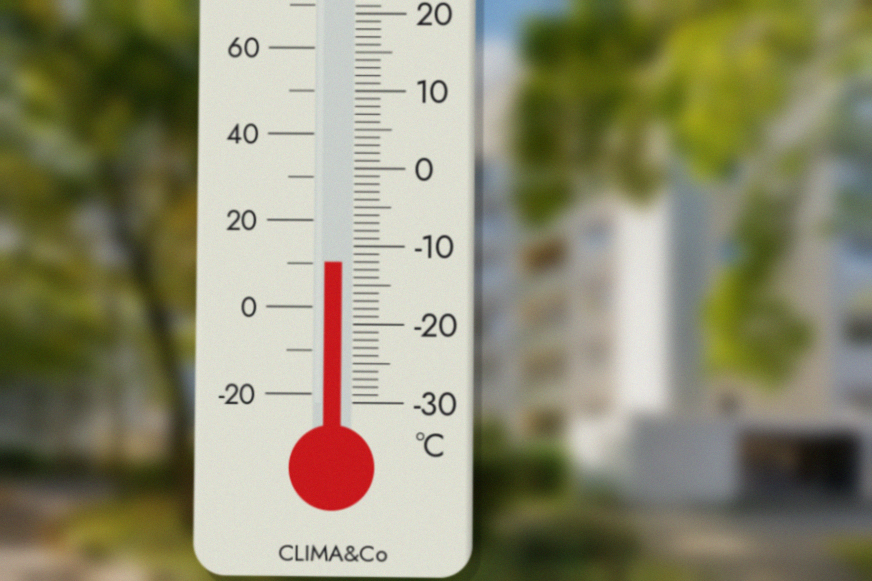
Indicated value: -12 °C
